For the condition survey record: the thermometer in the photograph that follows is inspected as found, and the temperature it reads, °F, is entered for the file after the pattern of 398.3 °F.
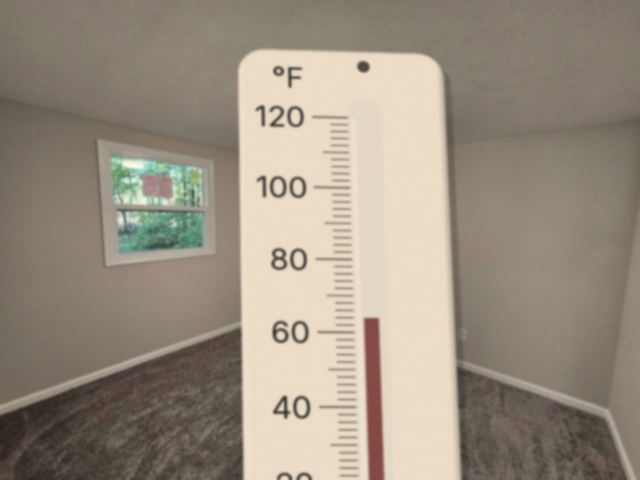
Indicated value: 64 °F
